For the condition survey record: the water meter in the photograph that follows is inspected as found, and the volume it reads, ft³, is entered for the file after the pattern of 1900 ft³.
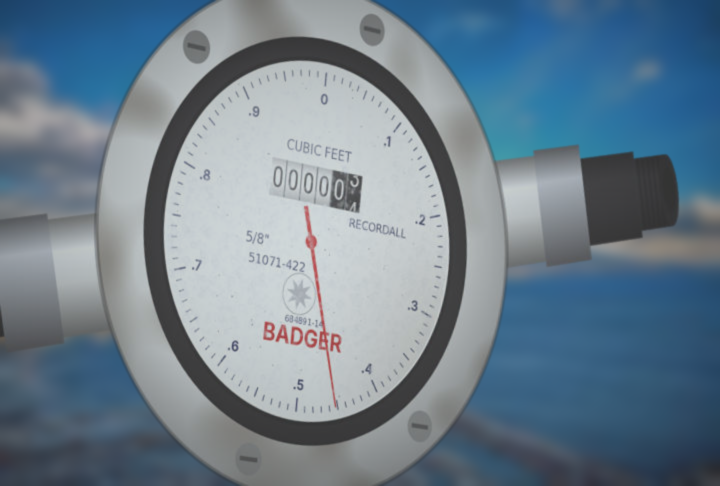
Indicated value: 3.45 ft³
